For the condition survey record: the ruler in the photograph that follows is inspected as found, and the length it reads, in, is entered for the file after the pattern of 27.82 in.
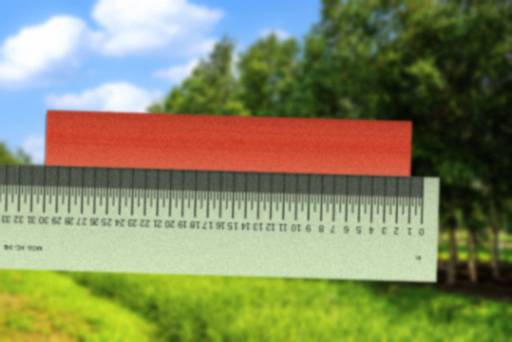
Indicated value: 29 in
